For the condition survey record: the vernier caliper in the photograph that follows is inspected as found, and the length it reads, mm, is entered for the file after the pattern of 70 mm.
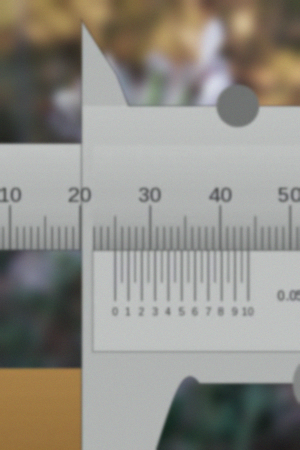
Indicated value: 25.0 mm
